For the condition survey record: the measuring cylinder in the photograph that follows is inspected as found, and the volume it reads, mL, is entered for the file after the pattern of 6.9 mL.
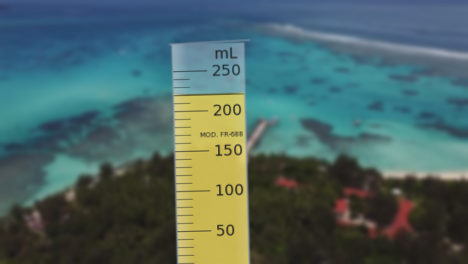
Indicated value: 220 mL
